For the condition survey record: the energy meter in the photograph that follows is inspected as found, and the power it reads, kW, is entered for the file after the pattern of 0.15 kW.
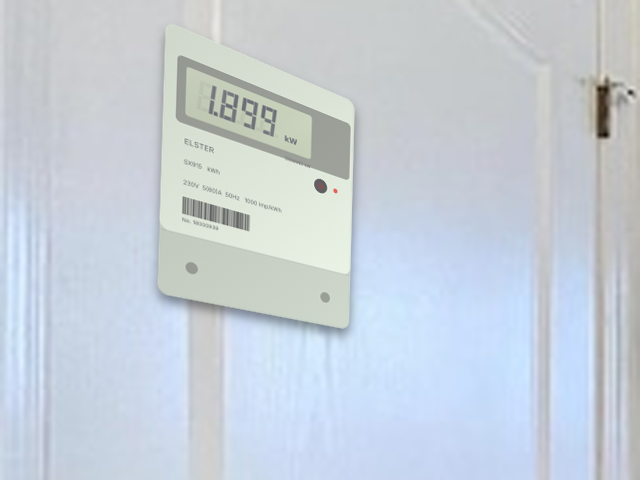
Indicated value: 1.899 kW
